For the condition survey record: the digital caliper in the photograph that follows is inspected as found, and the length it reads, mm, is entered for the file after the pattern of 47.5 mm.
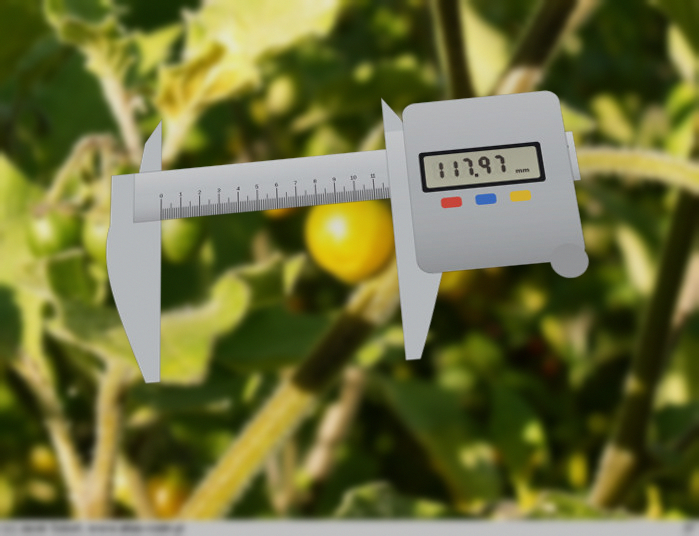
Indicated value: 117.97 mm
